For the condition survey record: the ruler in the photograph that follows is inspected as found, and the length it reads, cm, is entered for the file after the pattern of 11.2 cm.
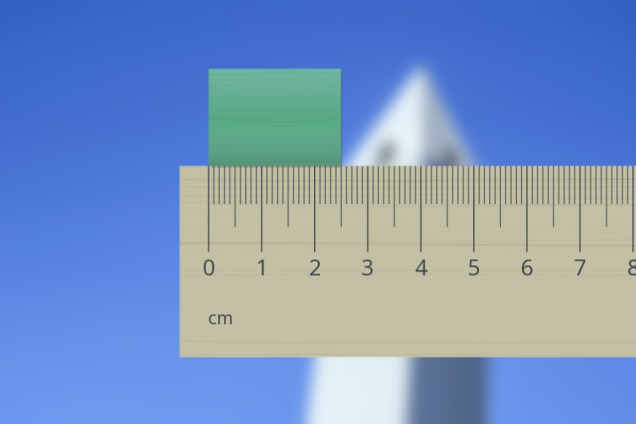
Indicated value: 2.5 cm
